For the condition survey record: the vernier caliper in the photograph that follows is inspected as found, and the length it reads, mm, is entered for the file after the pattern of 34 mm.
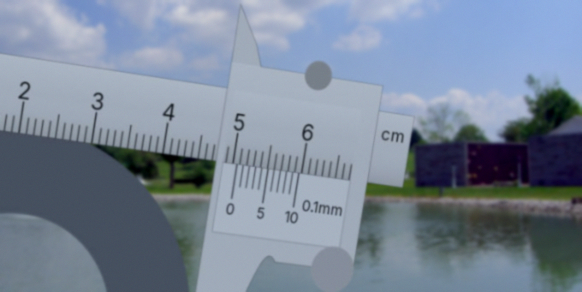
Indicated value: 50.6 mm
